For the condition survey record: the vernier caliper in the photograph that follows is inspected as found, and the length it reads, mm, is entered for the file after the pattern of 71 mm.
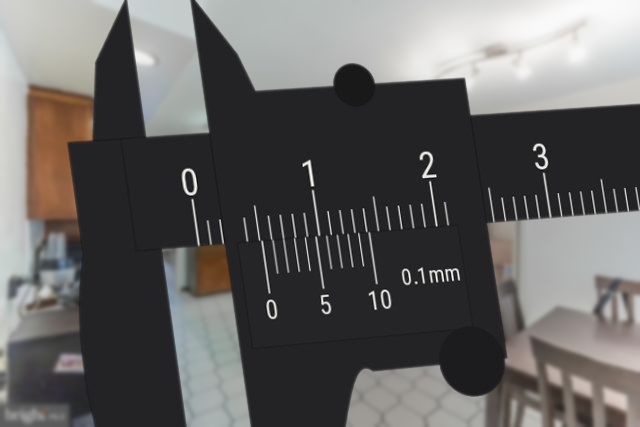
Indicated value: 5.2 mm
